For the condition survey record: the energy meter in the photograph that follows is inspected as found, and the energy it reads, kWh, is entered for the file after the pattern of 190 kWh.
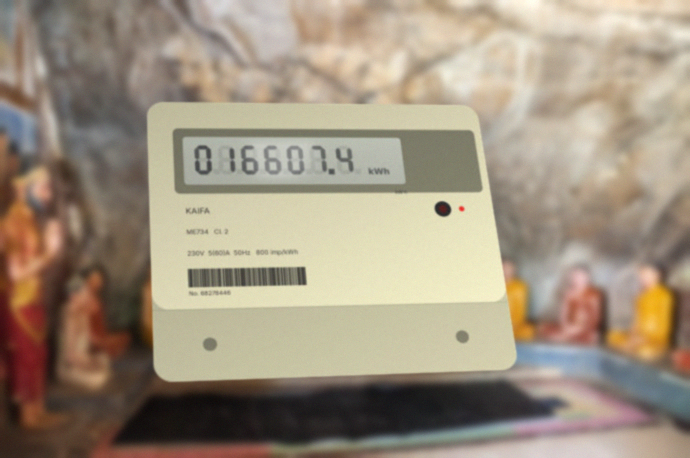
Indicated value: 16607.4 kWh
